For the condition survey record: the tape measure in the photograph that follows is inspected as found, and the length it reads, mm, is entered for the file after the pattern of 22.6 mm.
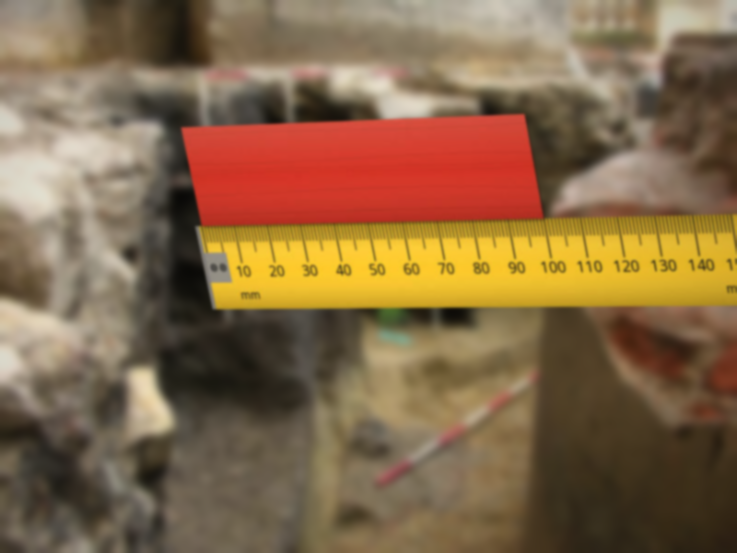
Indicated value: 100 mm
